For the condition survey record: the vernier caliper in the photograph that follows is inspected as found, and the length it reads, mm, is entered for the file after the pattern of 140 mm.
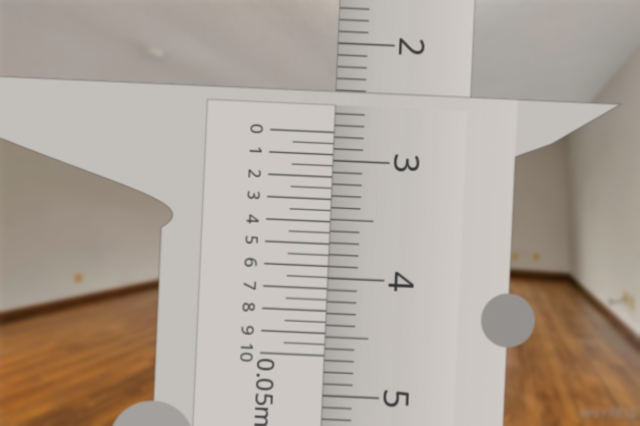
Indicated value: 27.6 mm
